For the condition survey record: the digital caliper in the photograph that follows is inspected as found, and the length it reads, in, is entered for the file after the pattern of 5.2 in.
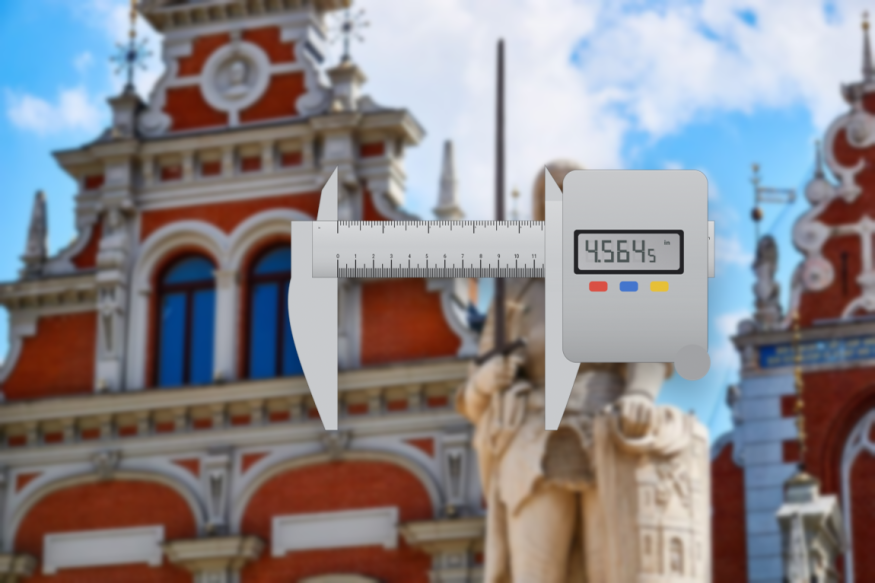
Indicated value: 4.5645 in
